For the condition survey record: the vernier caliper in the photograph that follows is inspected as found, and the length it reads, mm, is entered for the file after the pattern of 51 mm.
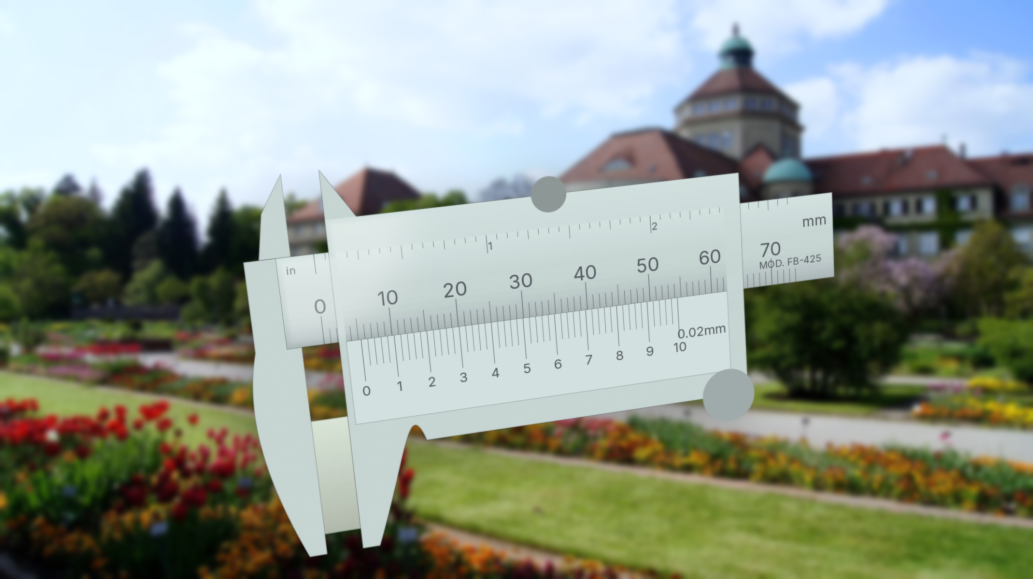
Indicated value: 5.4 mm
